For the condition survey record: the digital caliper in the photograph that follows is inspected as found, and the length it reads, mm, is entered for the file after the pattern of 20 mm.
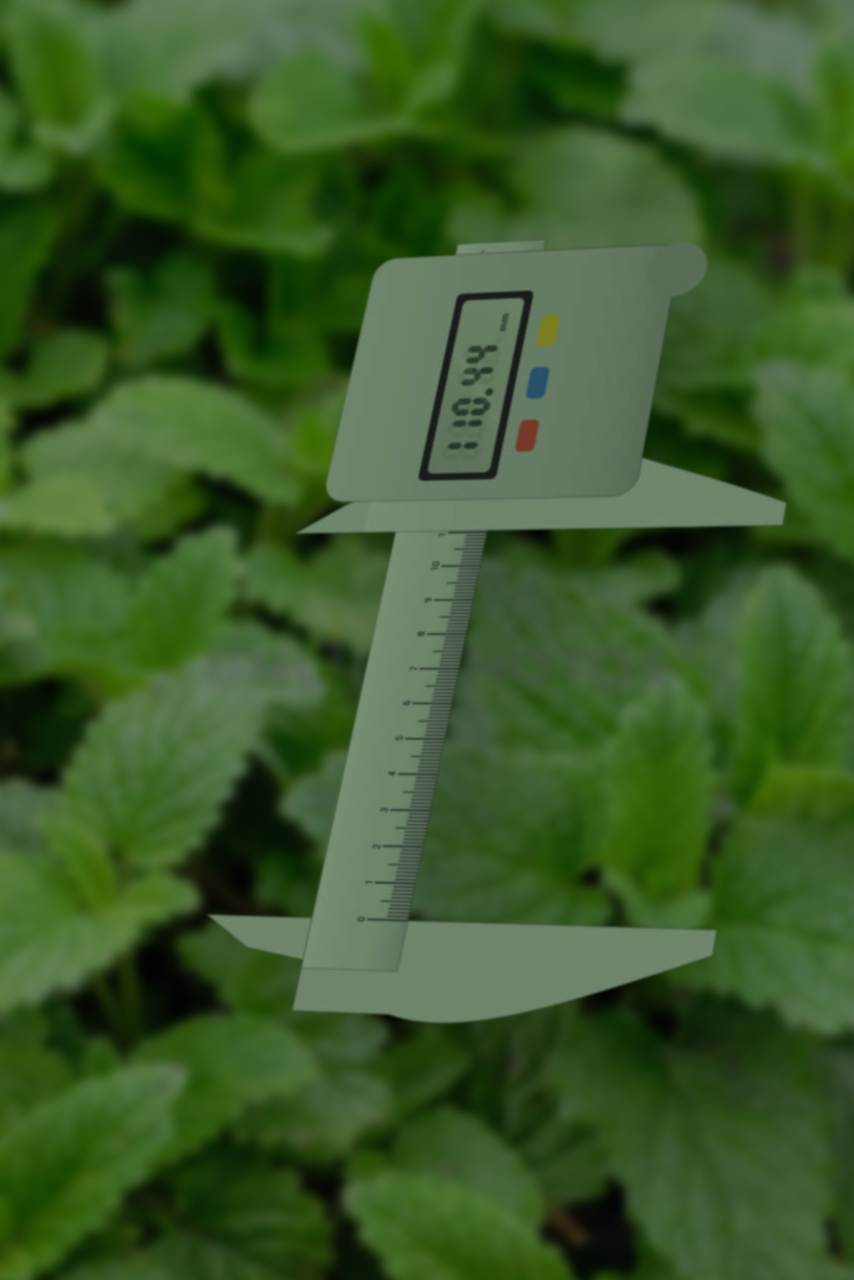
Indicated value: 110.44 mm
